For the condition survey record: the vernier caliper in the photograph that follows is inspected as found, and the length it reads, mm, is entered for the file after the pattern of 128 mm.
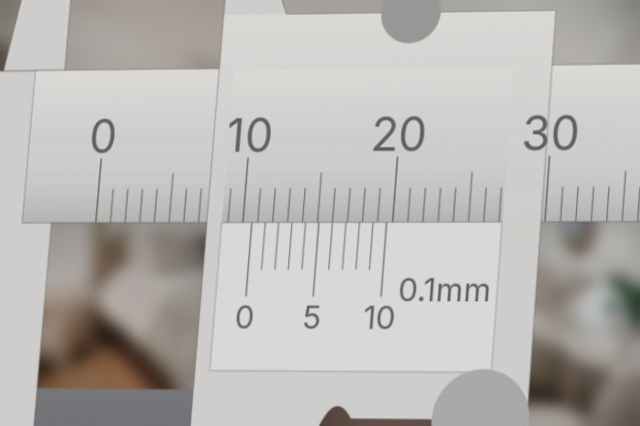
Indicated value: 10.6 mm
